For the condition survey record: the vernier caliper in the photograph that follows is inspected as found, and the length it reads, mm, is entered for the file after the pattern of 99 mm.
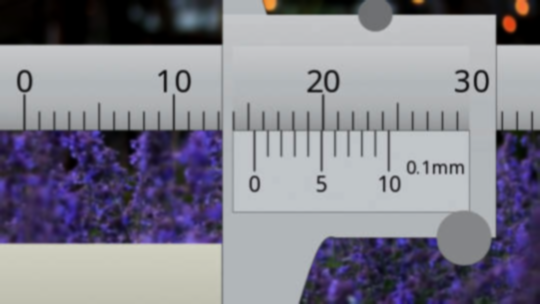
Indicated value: 15.4 mm
